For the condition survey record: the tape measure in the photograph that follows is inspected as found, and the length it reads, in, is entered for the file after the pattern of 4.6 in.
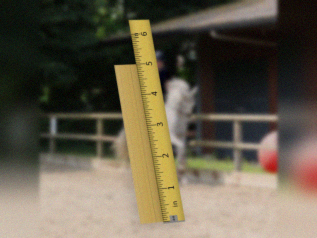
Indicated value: 5 in
